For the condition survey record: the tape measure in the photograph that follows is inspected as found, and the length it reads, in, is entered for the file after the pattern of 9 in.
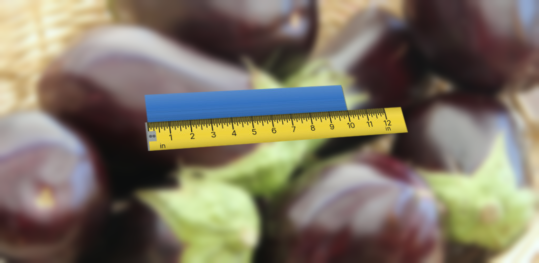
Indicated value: 10 in
